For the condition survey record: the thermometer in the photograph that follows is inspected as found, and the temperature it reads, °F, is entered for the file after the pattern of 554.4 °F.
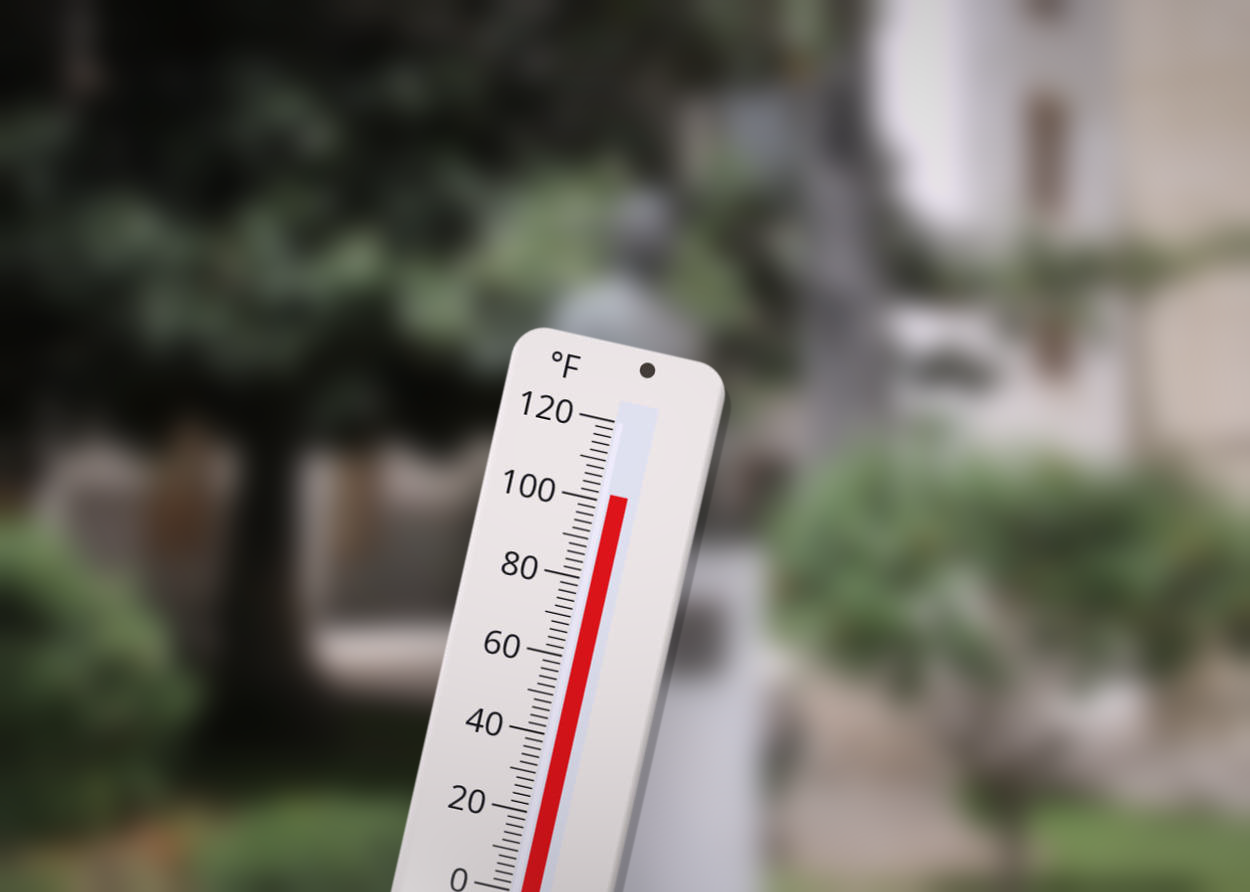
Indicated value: 102 °F
